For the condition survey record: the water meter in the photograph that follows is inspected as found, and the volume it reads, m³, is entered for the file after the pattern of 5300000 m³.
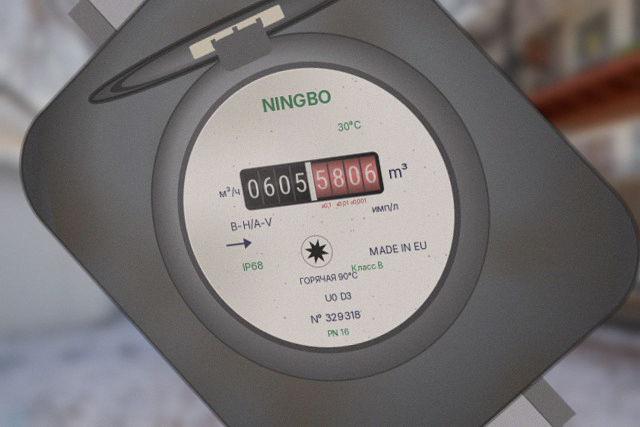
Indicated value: 605.5806 m³
